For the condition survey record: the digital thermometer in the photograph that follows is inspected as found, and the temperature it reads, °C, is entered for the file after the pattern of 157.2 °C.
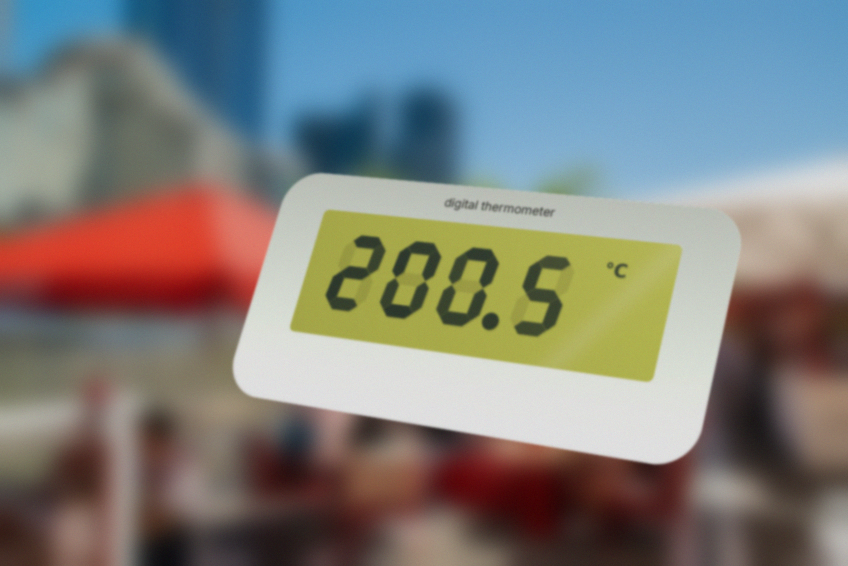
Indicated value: 200.5 °C
